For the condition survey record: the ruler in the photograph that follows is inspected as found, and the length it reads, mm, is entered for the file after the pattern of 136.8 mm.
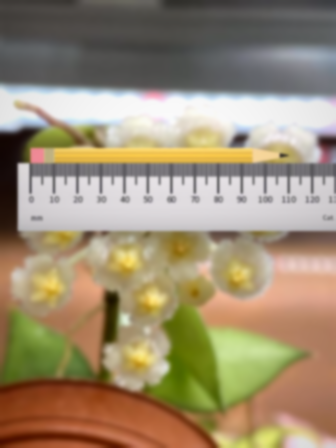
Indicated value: 110 mm
